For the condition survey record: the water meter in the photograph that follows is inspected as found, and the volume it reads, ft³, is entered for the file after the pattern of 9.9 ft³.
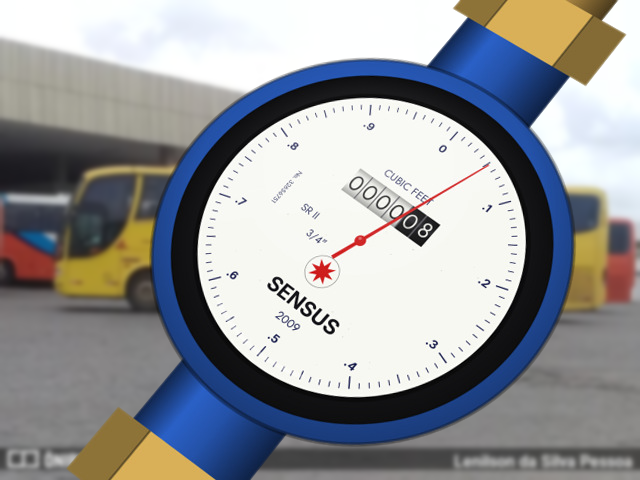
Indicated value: 8.05 ft³
